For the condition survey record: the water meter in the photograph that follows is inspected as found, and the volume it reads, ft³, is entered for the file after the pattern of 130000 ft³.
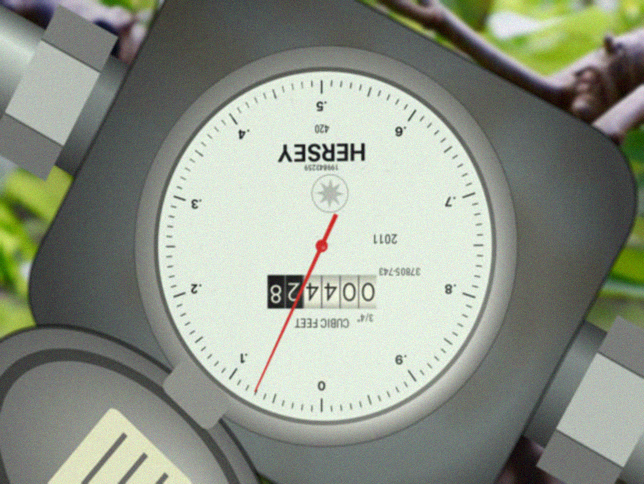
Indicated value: 4428.07 ft³
